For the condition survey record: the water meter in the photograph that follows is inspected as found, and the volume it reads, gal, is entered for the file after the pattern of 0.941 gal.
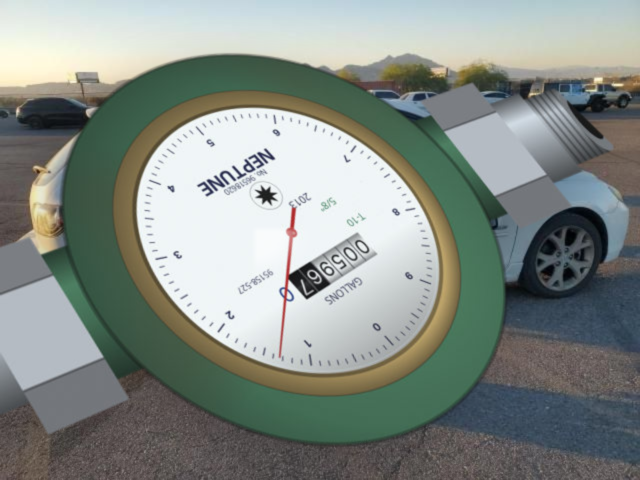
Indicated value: 59671.3 gal
